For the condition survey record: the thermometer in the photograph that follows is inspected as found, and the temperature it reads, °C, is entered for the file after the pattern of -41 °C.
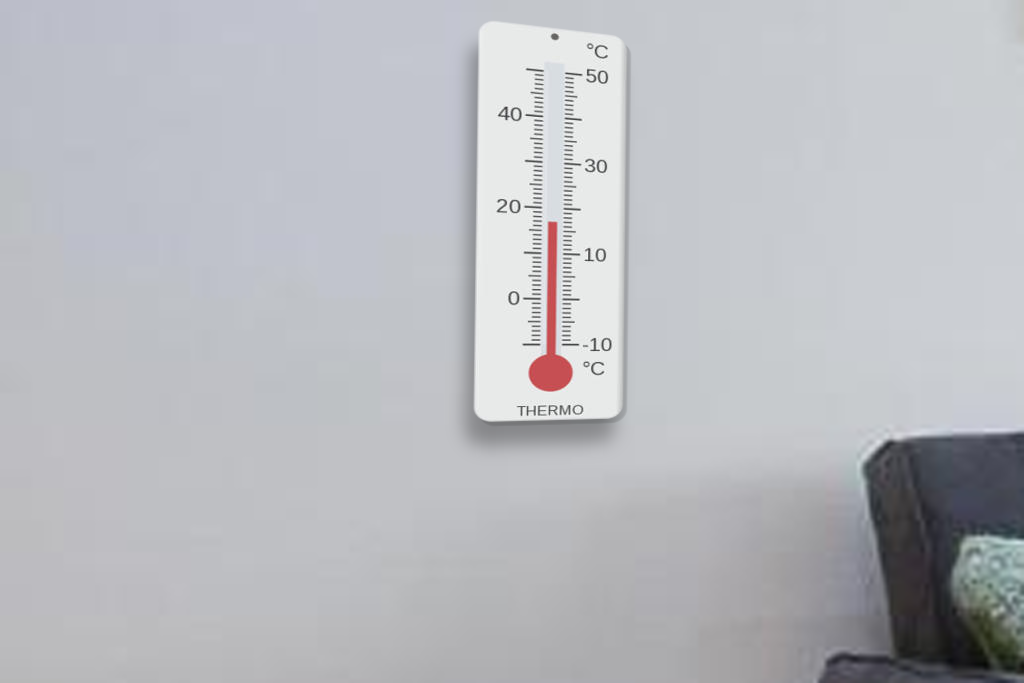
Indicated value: 17 °C
